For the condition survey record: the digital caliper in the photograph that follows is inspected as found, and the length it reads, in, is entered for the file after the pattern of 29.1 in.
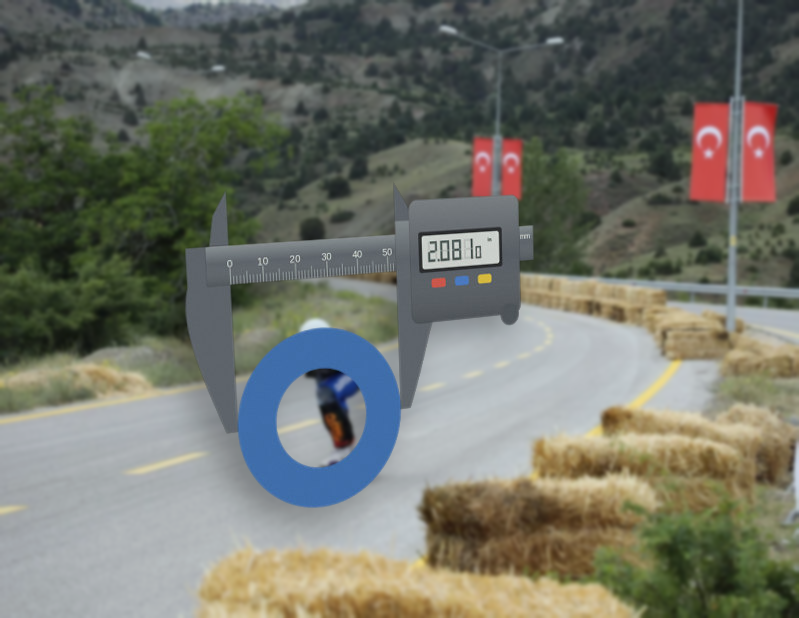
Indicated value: 2.0810 in
